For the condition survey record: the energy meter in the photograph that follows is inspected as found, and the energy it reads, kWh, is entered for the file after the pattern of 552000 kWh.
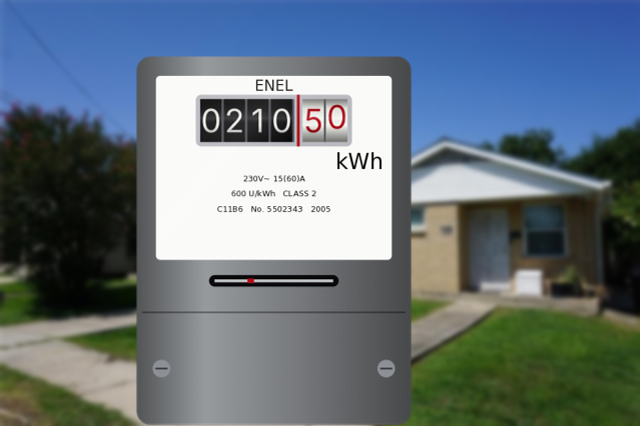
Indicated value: 210.50 kWh
